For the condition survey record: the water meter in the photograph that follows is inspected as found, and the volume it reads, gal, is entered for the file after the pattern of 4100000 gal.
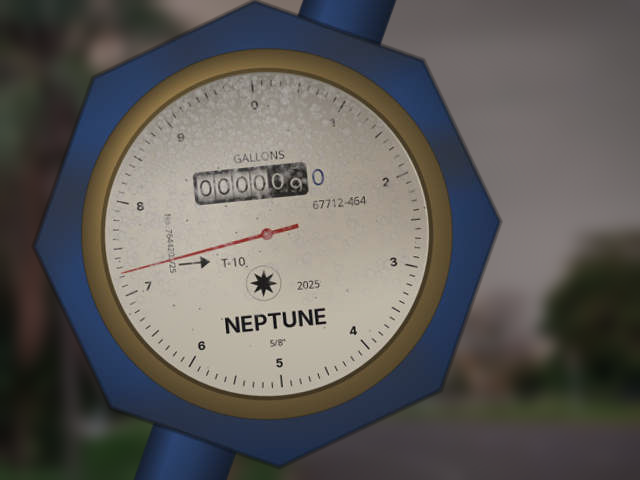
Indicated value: 87.2 gal
